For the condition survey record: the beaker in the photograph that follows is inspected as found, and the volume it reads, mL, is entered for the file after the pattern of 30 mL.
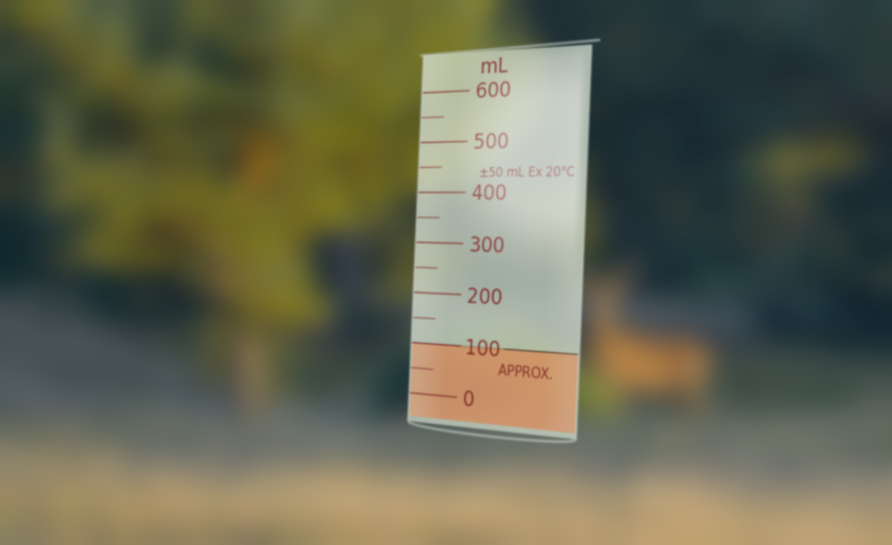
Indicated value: 100 mL
